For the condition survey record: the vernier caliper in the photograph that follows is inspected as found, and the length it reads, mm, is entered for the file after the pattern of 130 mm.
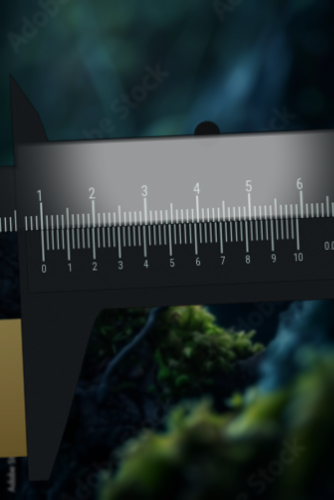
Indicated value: 10.0 mm
